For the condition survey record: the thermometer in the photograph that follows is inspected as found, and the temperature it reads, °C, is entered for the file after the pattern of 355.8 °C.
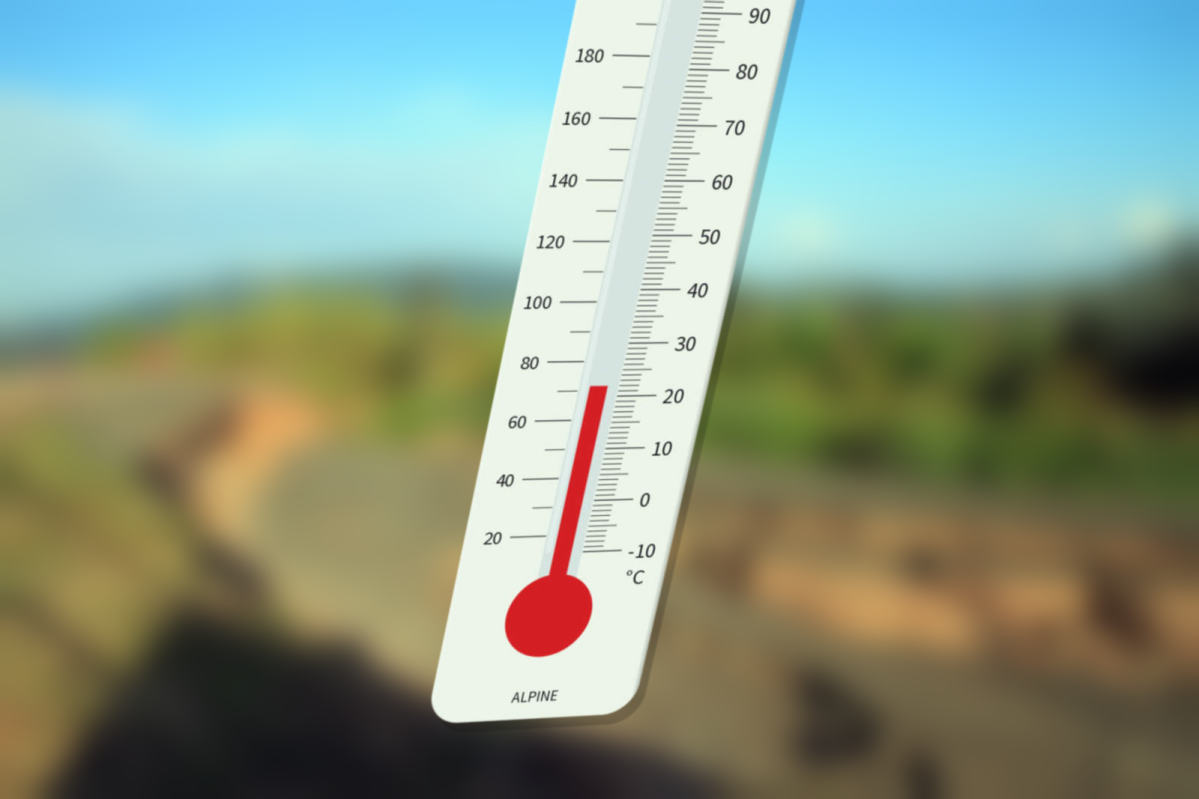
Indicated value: 22 °C
